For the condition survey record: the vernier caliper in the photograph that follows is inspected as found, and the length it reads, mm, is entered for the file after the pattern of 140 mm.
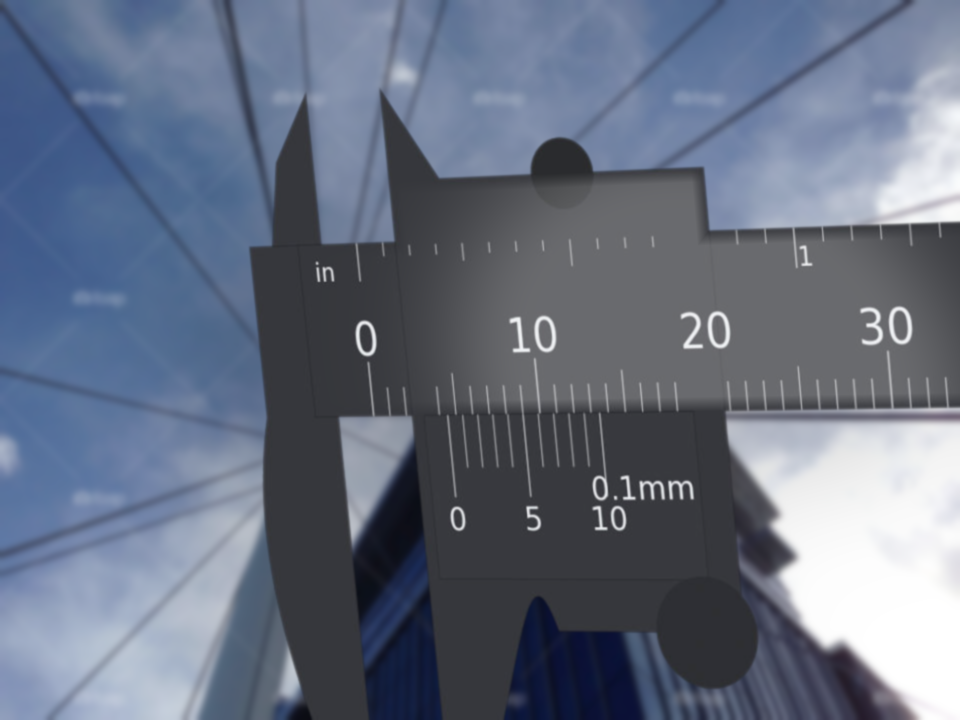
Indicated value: 4.5 mm
